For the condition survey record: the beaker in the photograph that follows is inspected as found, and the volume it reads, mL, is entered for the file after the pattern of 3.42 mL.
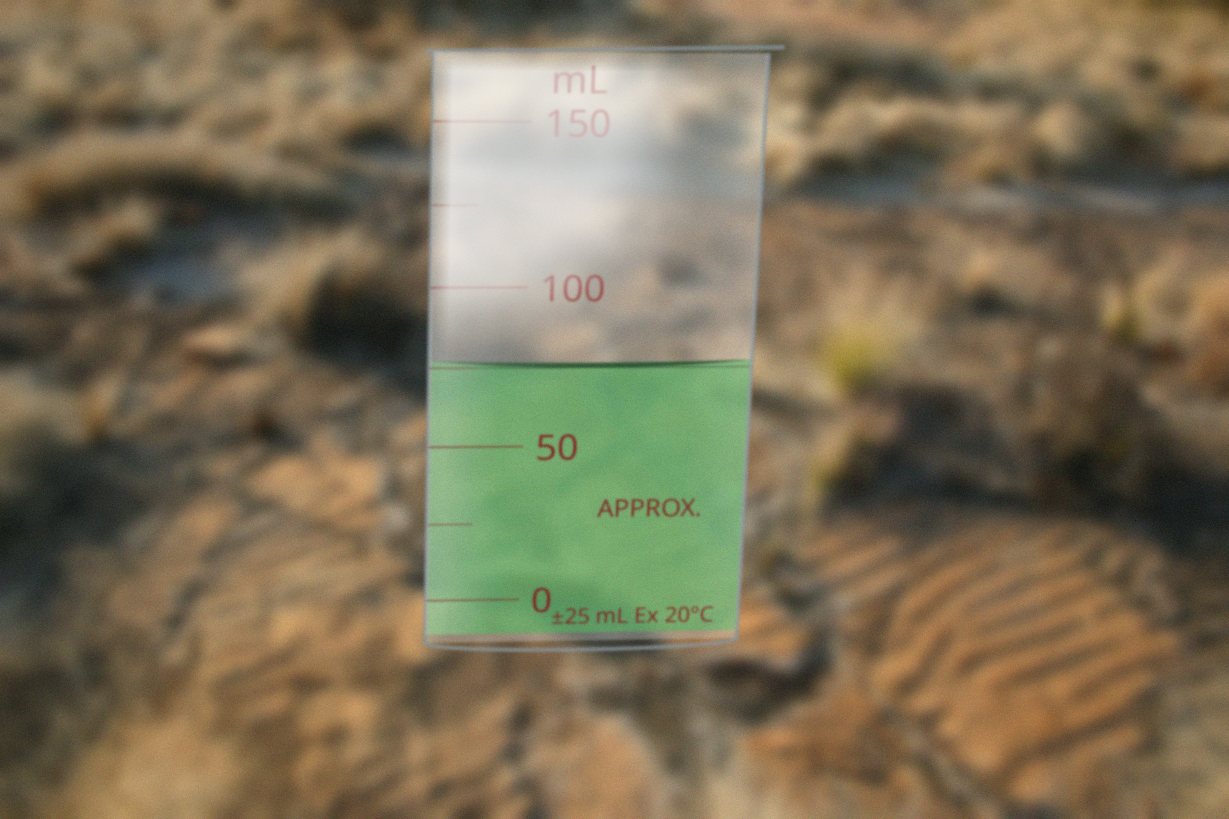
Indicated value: 75 mL
